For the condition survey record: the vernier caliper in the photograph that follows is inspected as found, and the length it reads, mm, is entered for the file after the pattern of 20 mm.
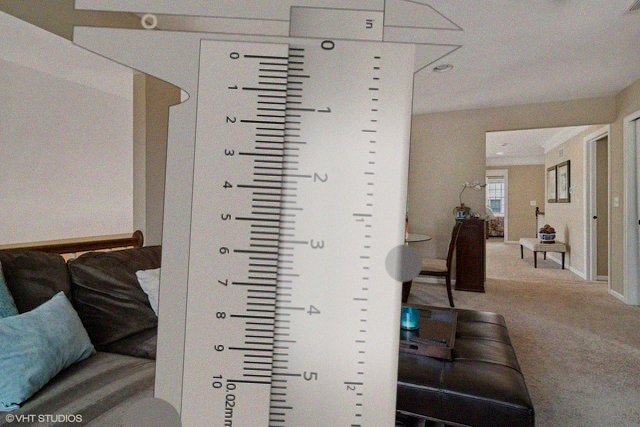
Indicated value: 2.4 mm
